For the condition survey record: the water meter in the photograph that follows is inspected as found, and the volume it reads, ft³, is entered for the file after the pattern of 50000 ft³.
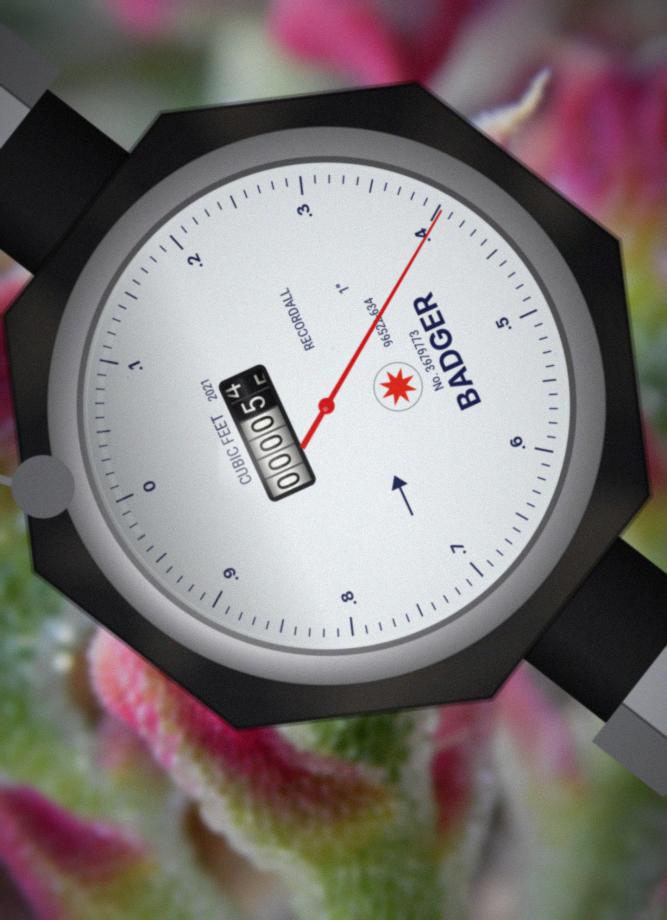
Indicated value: 54.40 ft³
